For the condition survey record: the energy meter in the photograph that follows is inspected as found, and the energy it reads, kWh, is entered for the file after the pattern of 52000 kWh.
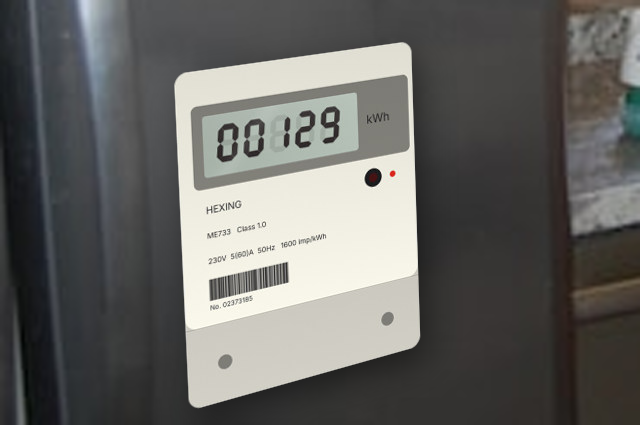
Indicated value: 129 kWh
